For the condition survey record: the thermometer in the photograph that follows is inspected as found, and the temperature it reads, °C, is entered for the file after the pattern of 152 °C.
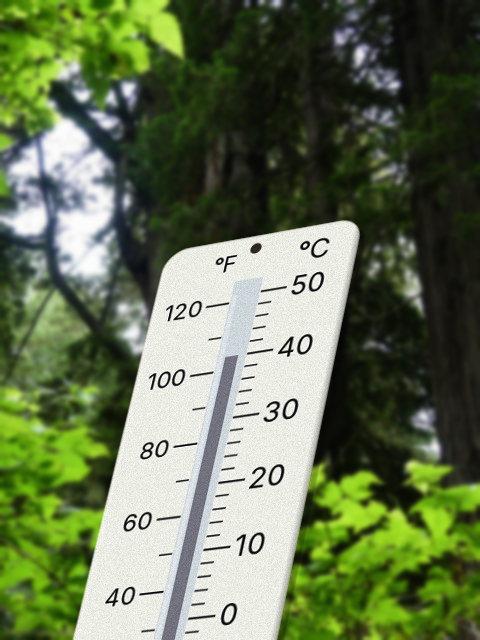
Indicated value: 40 °C
